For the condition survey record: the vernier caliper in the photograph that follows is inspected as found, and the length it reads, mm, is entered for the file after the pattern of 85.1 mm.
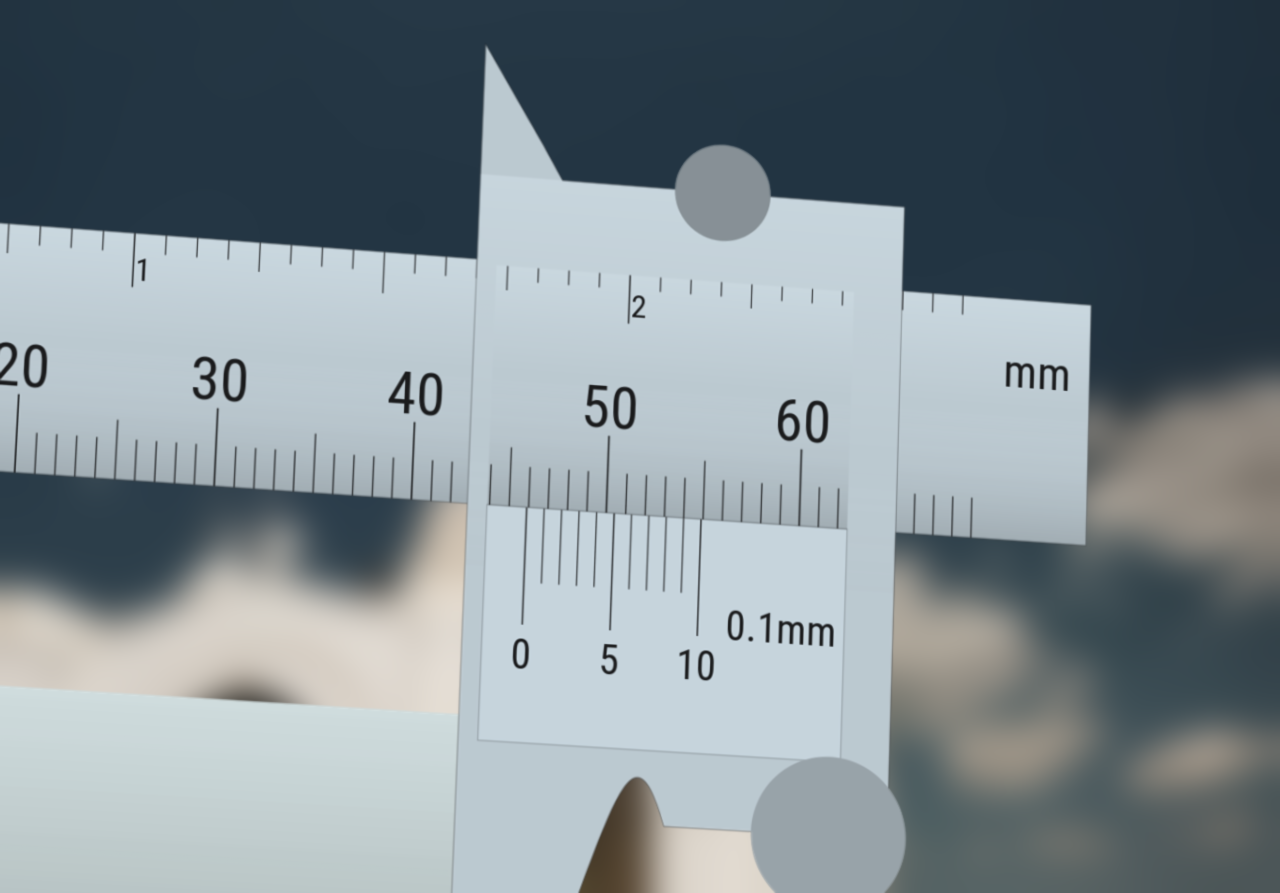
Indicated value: 45.9 mm
